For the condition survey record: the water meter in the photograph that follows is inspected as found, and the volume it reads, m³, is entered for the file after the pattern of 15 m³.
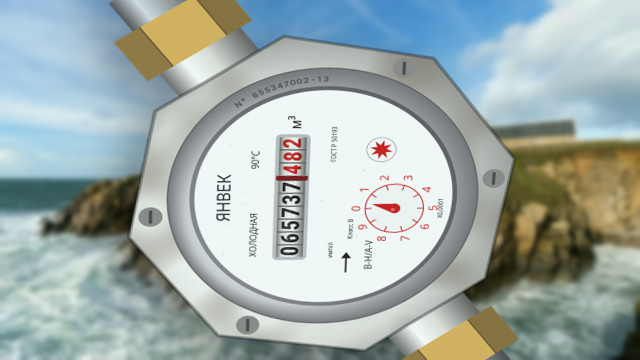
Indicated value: 65737.4820 m³
